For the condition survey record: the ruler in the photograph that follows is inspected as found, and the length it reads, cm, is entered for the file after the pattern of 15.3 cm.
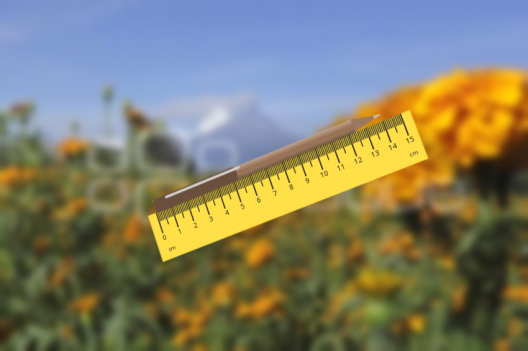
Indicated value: 14 cm
